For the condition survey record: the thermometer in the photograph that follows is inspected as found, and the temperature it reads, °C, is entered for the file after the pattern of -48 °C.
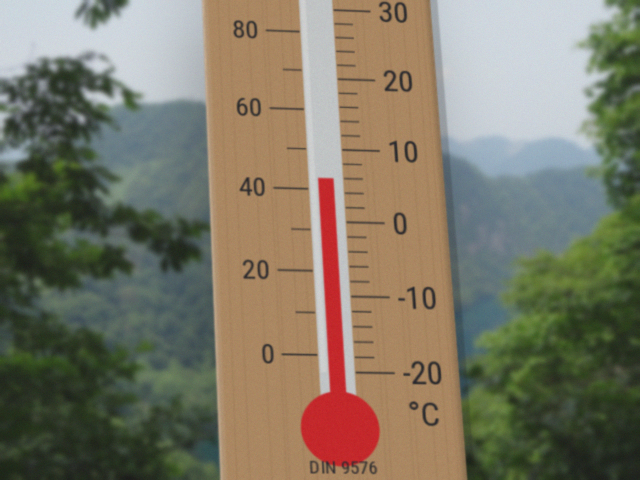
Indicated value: 6 °C
